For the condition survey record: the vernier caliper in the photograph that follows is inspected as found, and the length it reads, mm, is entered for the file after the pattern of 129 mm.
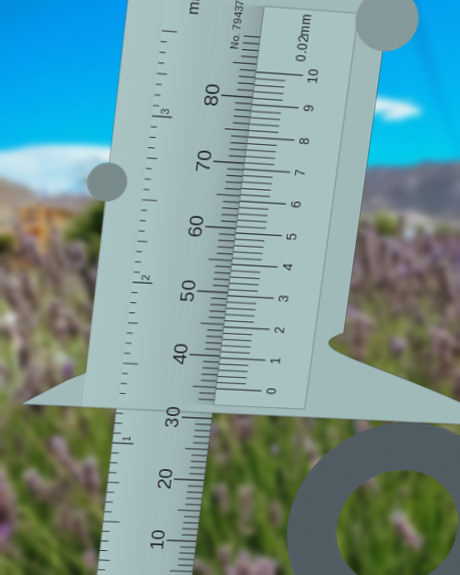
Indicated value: 34.8 mm
